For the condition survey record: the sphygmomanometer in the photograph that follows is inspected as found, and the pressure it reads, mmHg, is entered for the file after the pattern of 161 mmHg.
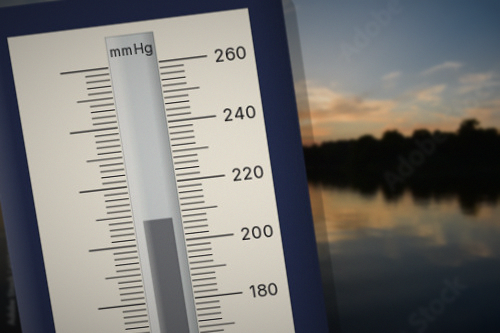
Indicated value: 208 mmHg
